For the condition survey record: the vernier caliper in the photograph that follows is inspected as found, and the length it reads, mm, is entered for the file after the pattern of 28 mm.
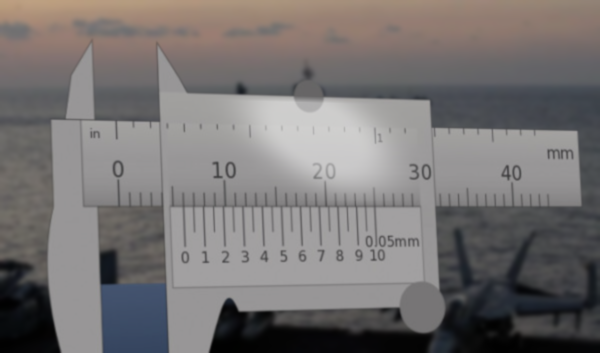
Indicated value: 6.0 mm
